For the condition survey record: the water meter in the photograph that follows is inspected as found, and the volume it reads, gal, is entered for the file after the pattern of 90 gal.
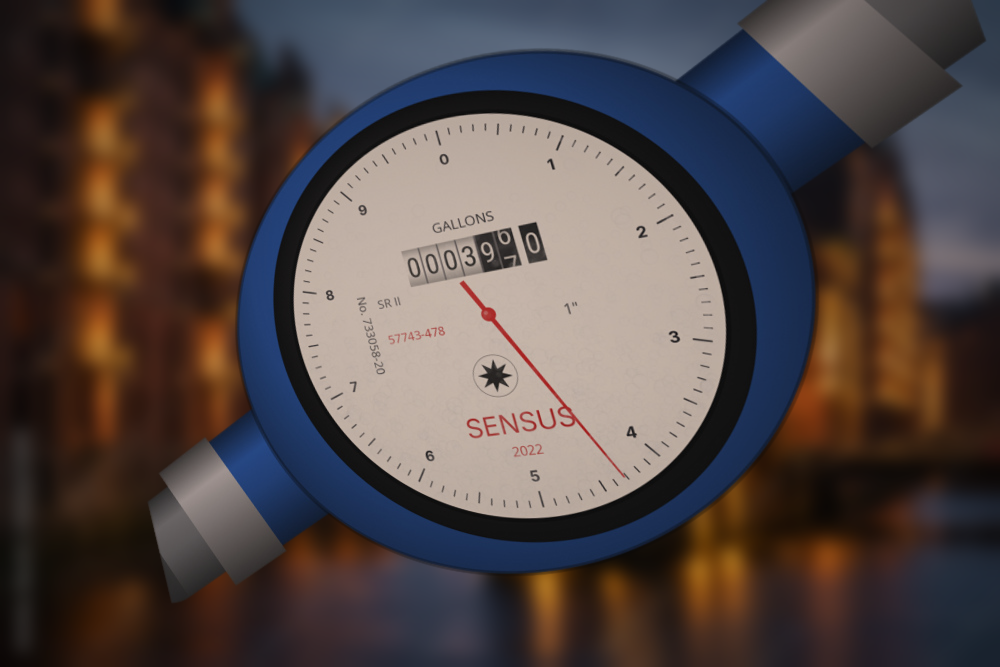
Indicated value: 3964.3 gal
